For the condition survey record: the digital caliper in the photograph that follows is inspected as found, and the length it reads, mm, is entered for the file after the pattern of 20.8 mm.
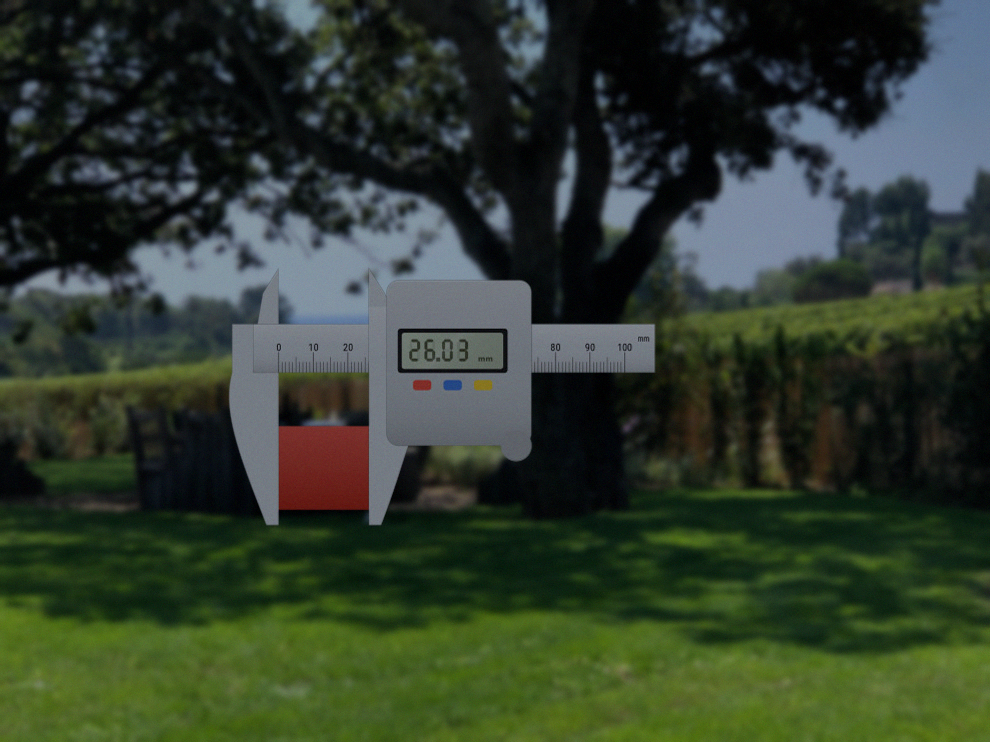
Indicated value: 26.03 mm
